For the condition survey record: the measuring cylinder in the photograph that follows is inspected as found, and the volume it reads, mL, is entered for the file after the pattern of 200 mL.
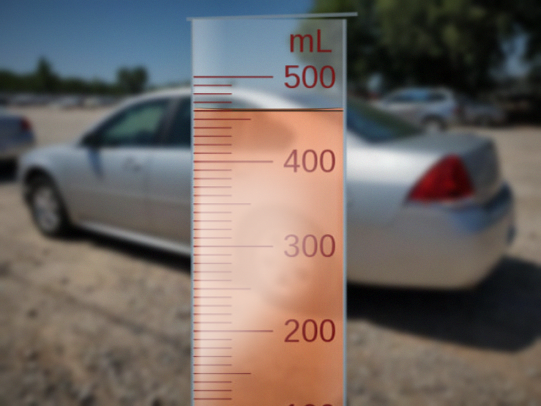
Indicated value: 460 mL
